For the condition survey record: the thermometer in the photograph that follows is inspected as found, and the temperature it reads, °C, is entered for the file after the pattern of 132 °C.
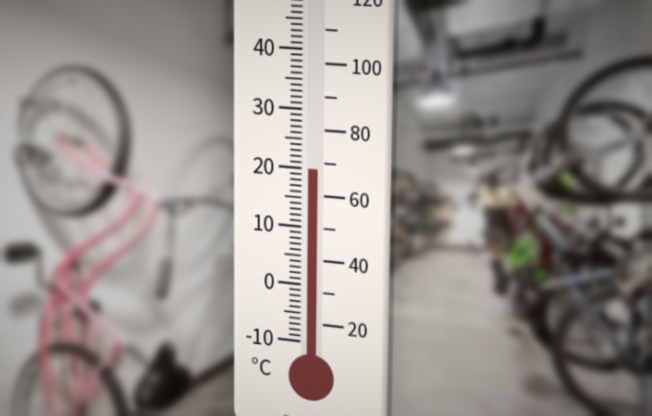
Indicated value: 20 °C
